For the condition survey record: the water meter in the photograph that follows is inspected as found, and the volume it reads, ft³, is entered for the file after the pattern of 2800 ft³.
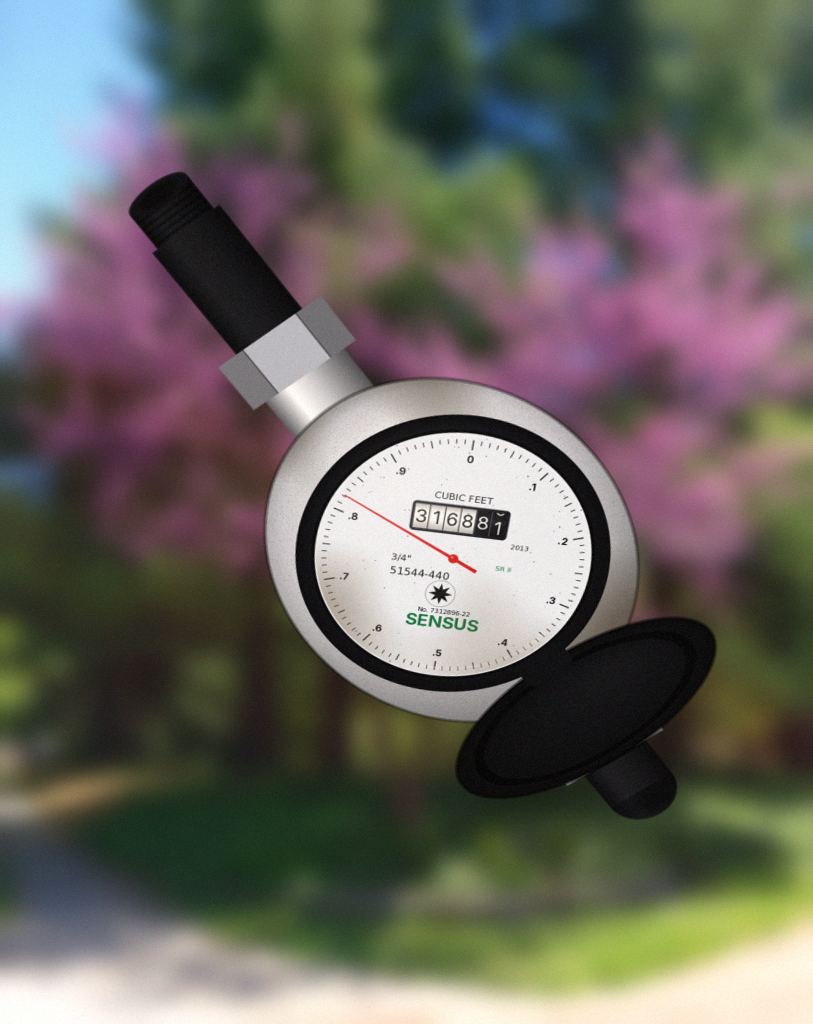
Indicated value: 316880.82 ft³
